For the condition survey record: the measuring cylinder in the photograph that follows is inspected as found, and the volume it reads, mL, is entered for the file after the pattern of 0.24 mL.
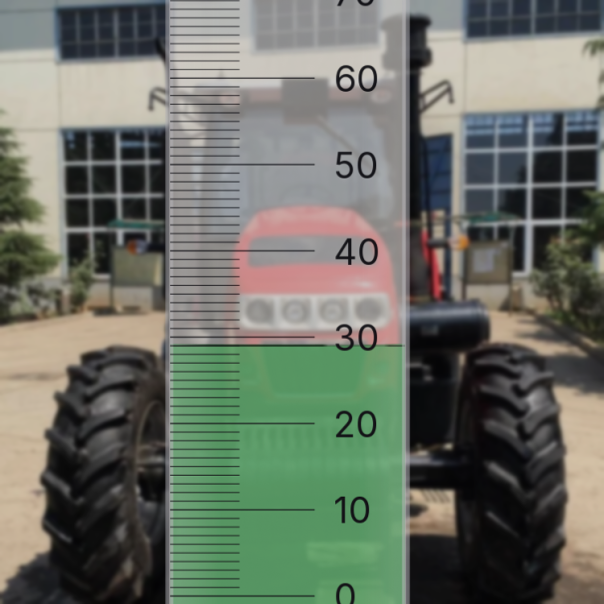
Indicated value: 29 mL
